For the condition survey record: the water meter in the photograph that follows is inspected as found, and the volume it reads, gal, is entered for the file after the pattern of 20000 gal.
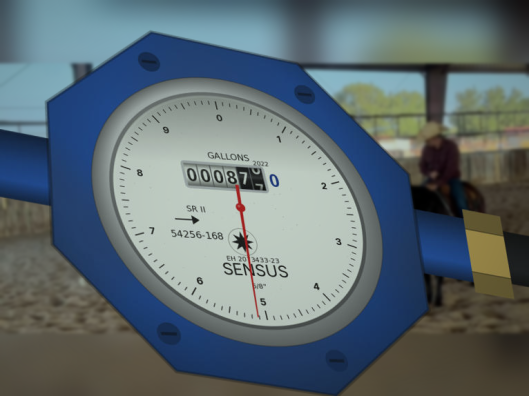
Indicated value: 8765.1 gal
